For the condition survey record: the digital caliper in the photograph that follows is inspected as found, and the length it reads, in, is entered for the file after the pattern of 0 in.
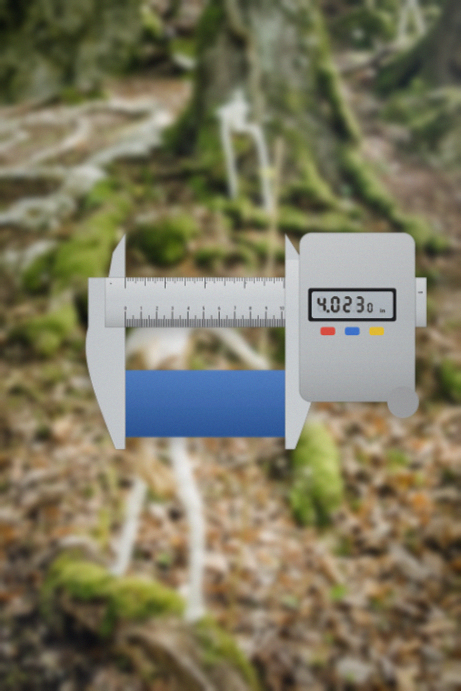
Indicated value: 4.0230 in
